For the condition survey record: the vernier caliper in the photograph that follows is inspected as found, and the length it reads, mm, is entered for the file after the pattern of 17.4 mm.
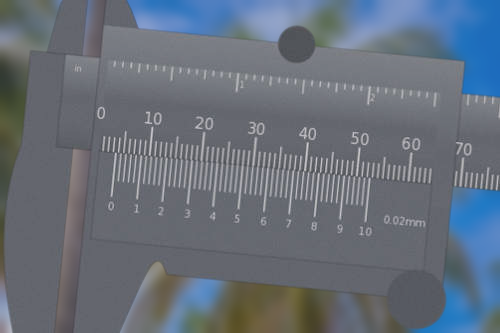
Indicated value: 3.5 mm
